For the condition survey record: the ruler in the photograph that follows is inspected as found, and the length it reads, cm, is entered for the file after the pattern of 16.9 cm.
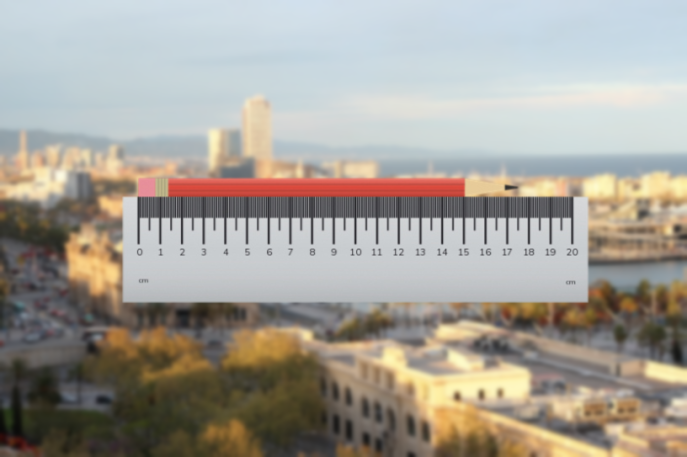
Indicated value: 17.5 cm
